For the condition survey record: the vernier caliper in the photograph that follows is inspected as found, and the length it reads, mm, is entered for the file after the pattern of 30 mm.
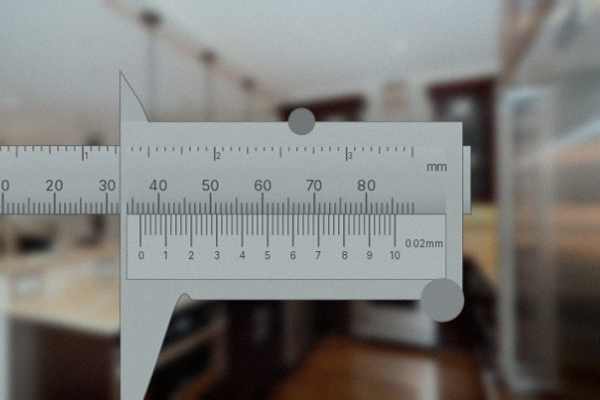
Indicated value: 36.5 mm
